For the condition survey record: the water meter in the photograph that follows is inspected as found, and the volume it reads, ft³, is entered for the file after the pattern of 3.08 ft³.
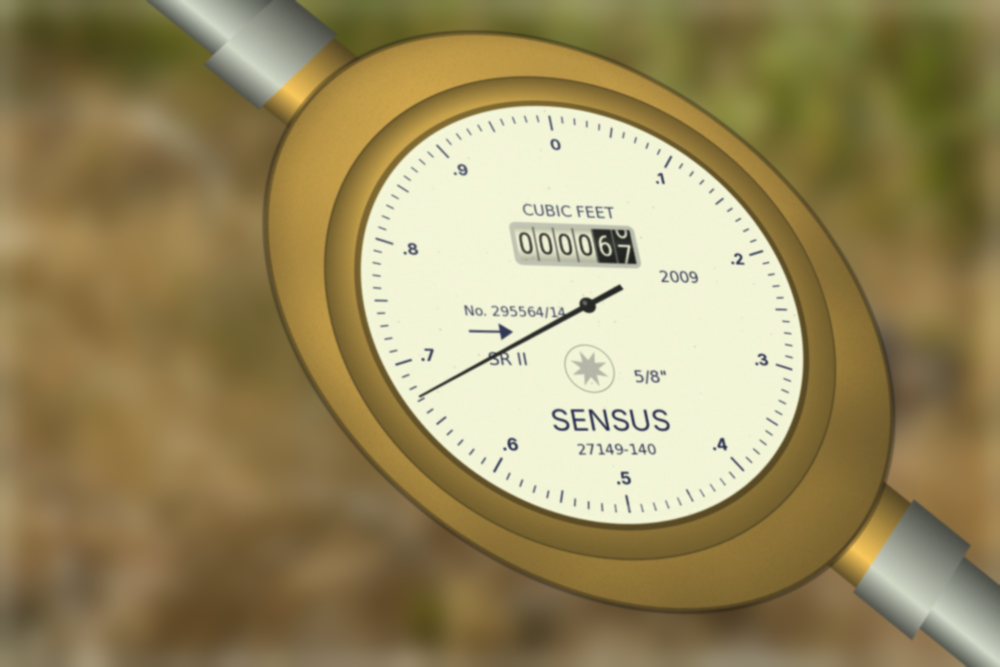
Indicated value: 66.67 ft³
